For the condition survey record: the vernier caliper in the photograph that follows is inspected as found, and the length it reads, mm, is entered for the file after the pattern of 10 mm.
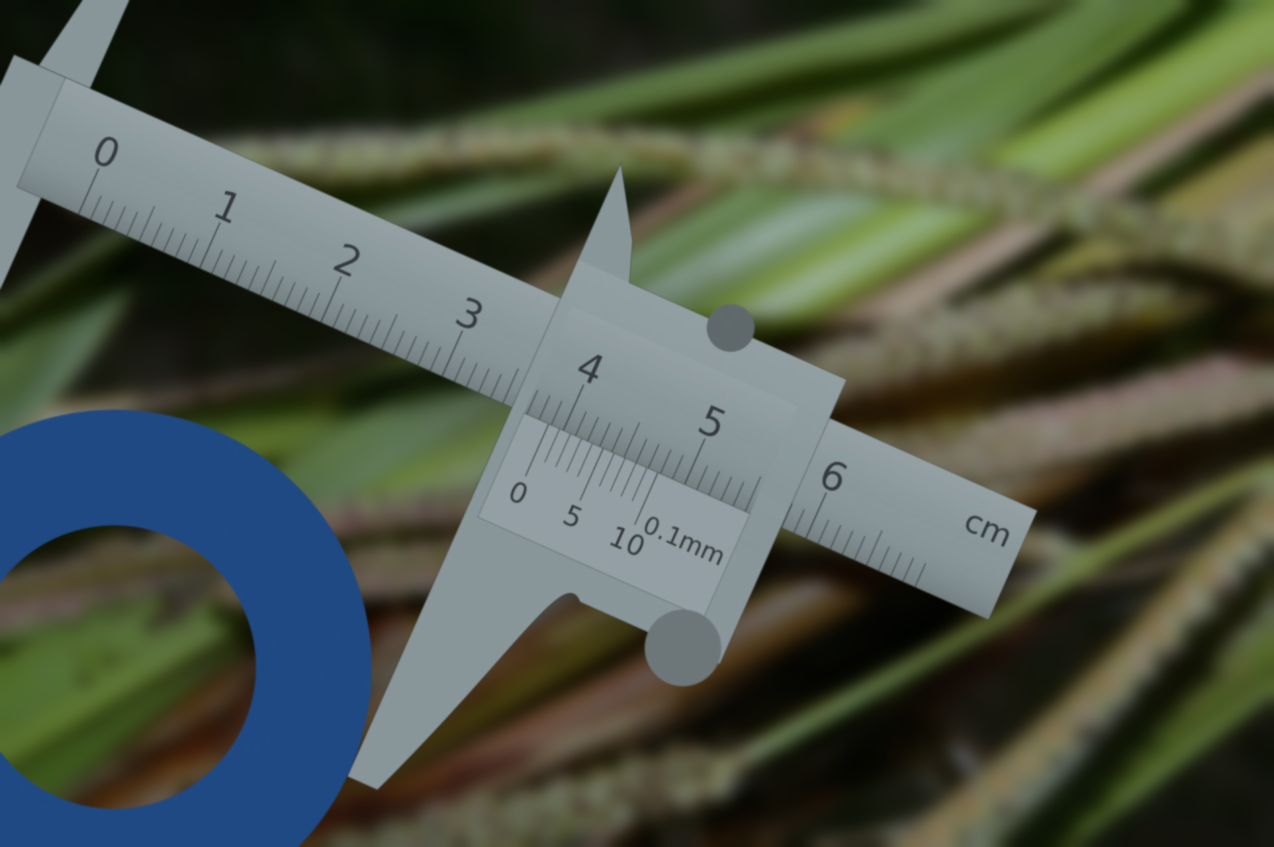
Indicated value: 38.8 mm
